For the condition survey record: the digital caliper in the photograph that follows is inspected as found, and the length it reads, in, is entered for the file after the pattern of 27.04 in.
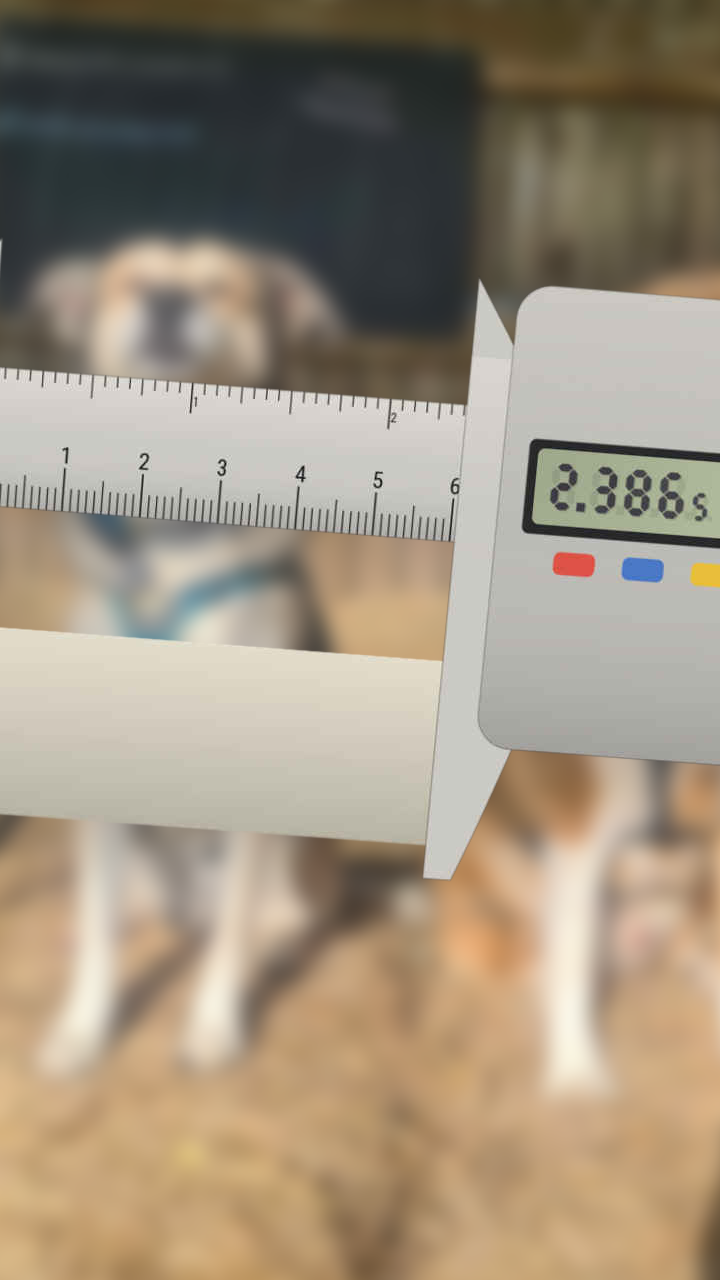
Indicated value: 2.3865 in
